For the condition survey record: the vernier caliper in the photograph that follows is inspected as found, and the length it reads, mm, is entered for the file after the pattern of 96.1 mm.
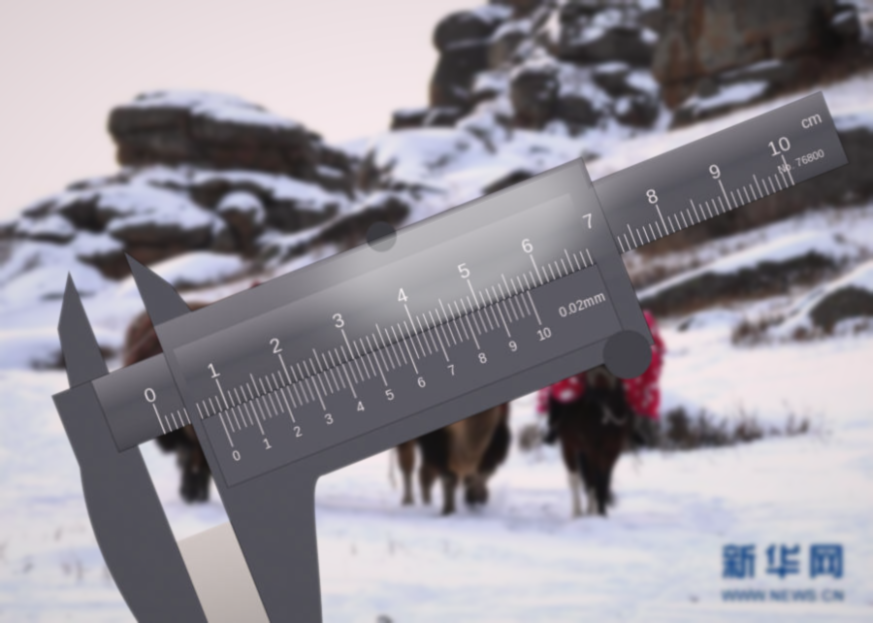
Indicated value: 8.6 mm
